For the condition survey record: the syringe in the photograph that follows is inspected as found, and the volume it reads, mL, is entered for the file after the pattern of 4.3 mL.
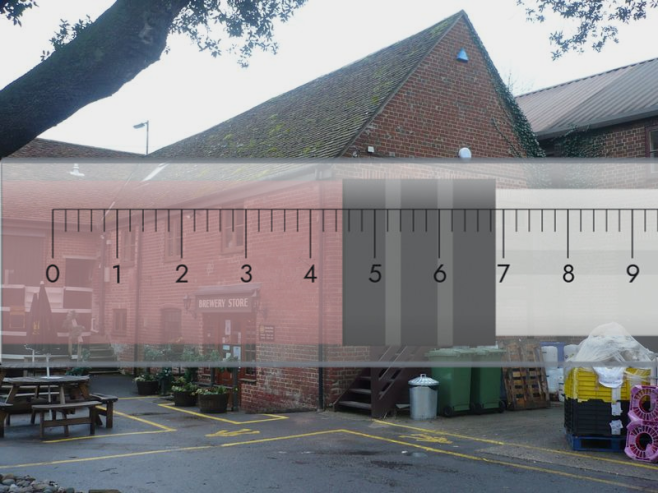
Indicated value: 4.5 mL
